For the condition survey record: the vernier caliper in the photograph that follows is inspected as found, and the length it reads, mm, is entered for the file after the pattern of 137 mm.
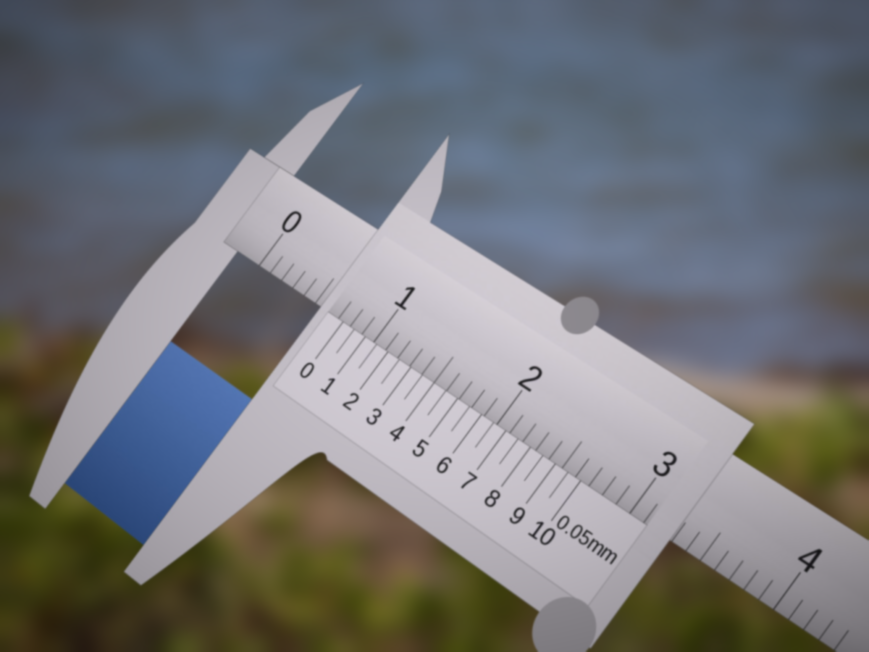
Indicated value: 7.4 mm
